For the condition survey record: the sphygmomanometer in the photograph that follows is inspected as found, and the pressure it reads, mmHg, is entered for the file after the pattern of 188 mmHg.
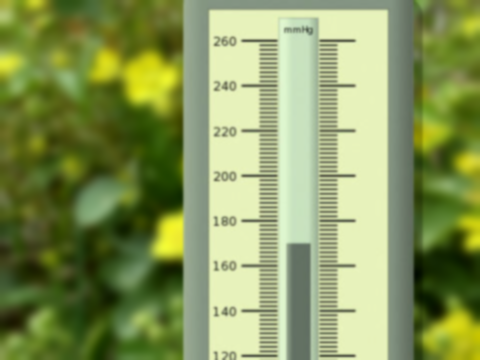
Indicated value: 170 mmHg
